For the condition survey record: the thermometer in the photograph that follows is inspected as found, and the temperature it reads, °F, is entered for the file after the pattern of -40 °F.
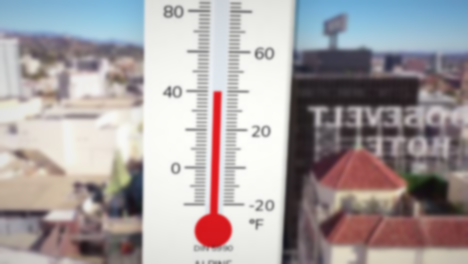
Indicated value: 40 °F
